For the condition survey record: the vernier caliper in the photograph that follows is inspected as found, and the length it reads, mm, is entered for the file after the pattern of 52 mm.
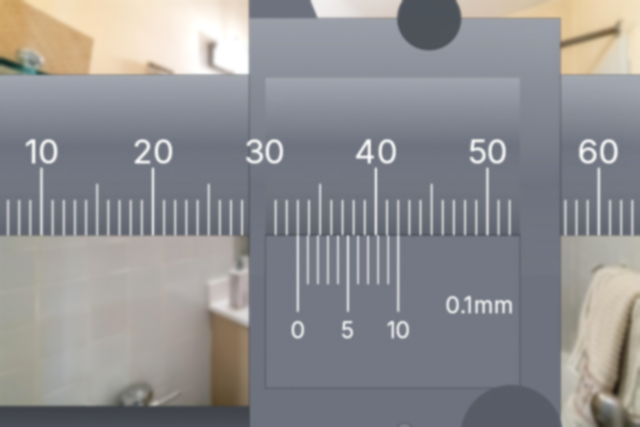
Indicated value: 33.0 mm
